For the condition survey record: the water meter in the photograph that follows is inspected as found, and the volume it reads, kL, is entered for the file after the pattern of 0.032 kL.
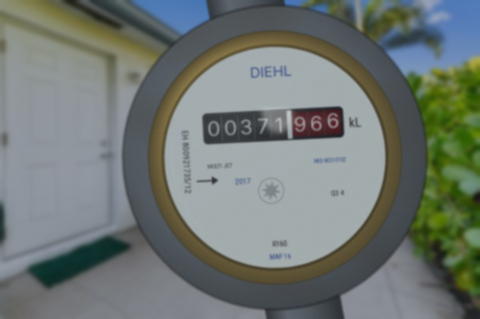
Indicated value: 371.966 kL
